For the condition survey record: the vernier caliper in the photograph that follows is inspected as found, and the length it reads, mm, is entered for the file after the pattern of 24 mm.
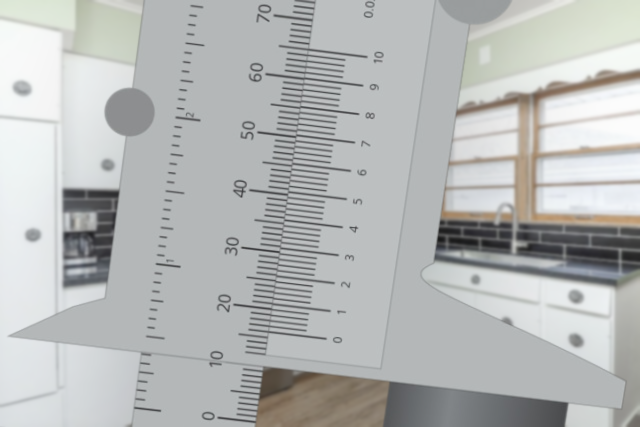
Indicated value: 16.0 mm
